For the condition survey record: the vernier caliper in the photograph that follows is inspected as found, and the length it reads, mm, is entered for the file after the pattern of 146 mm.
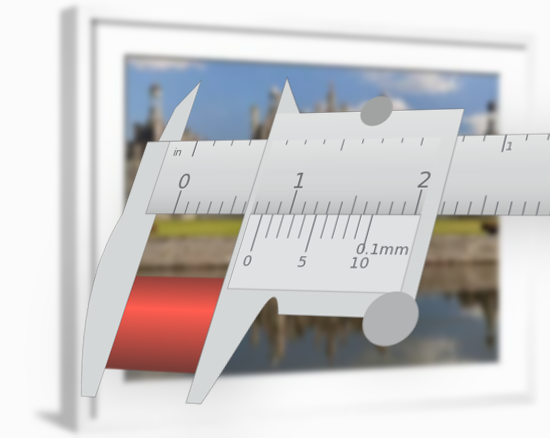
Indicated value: 7.7 mm
